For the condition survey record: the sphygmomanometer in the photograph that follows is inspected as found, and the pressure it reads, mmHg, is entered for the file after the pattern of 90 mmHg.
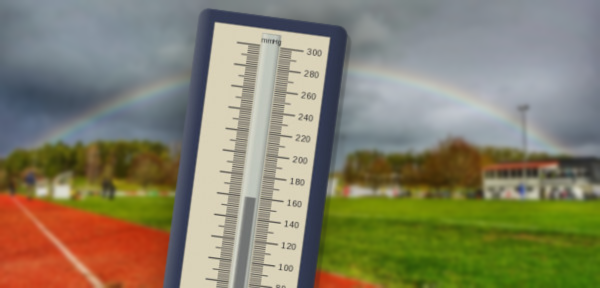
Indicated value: 160 mmHg
